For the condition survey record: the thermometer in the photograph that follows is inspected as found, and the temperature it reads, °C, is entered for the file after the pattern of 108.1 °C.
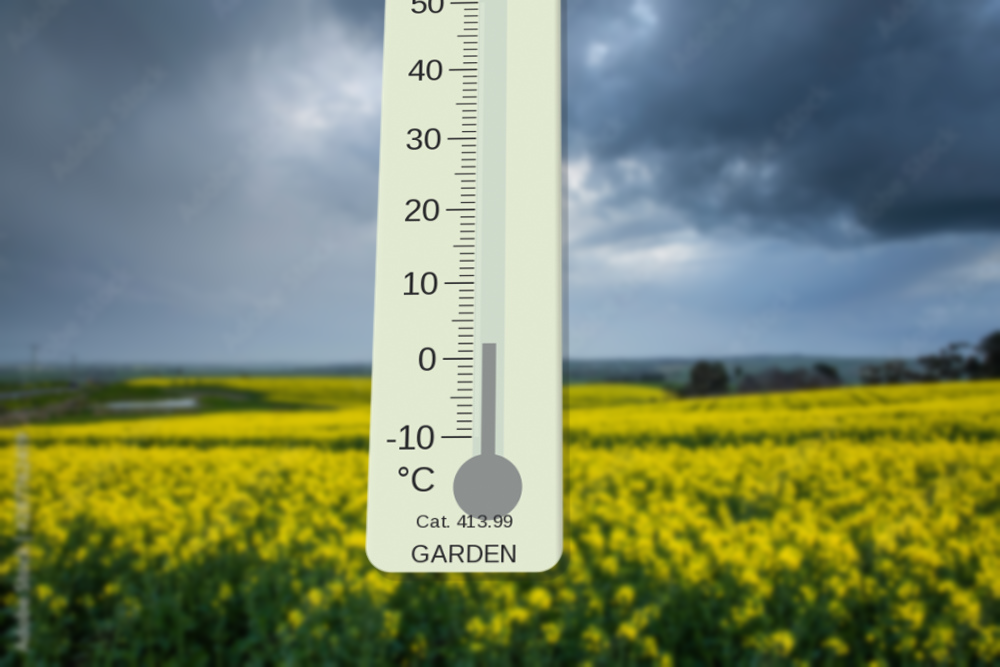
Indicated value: 2 °C
